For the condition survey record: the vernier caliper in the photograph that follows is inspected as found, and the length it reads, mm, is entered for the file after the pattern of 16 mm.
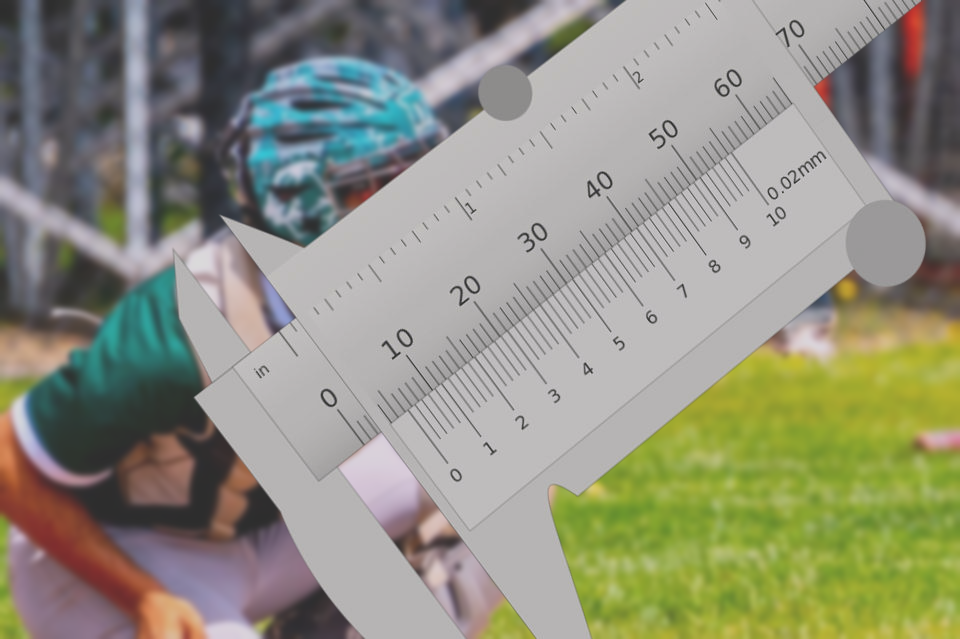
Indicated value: 6.4 mm
